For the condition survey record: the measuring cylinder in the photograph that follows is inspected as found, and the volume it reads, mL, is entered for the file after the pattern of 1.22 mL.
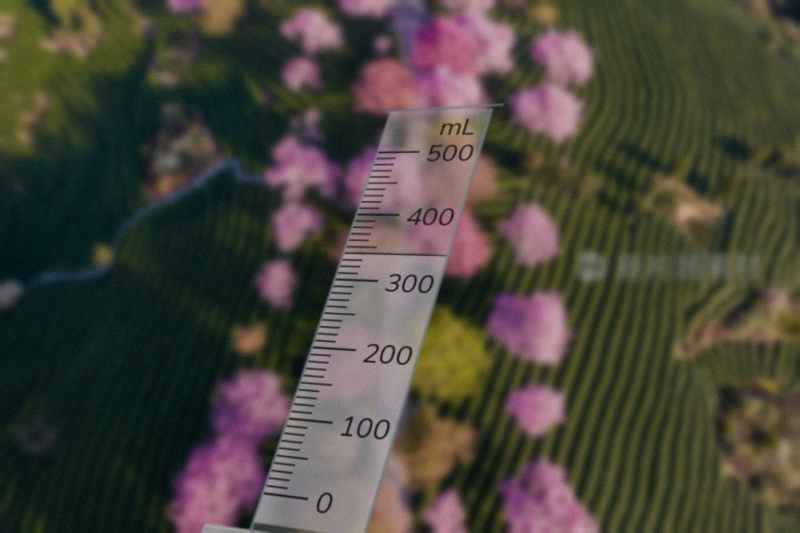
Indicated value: 340 mL
